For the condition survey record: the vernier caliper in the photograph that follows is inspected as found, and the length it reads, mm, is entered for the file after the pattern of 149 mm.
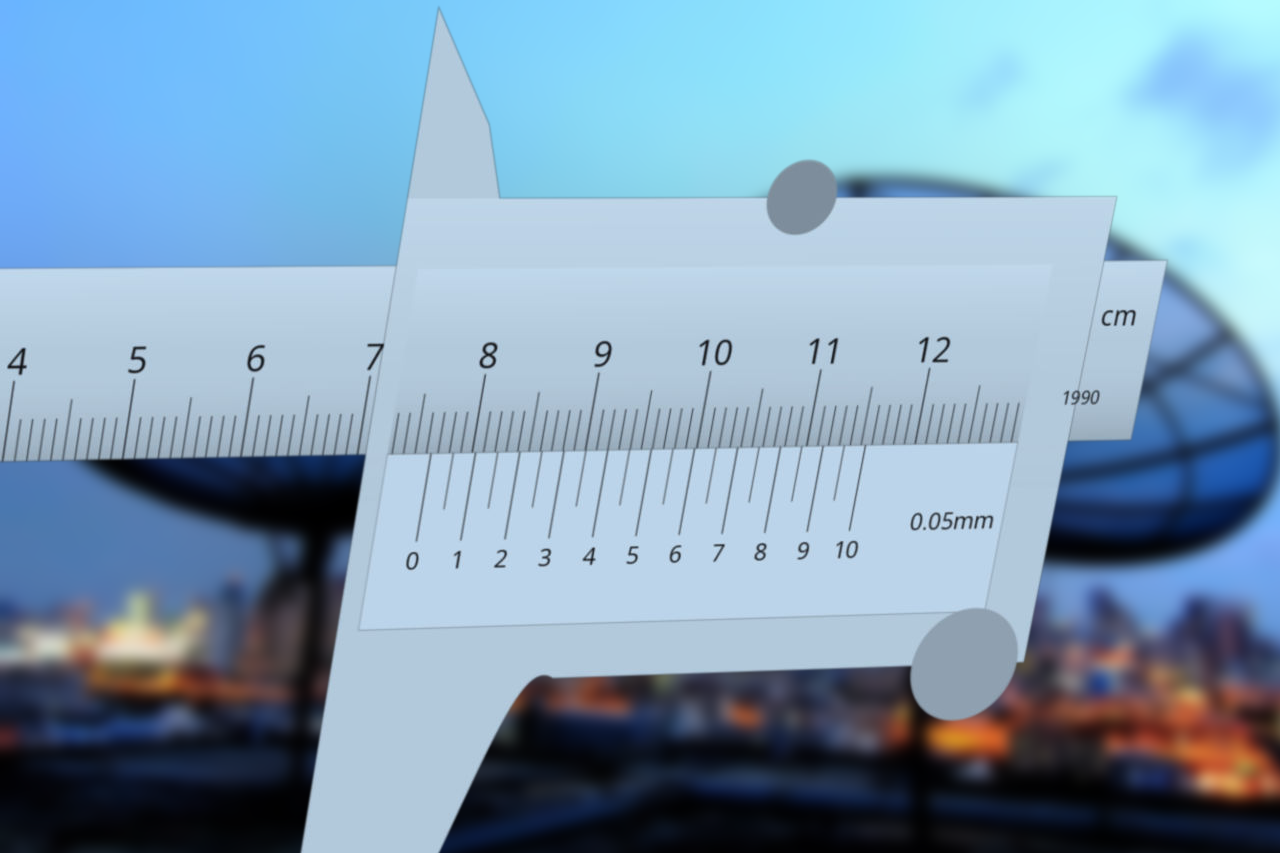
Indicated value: 76.4 mm
